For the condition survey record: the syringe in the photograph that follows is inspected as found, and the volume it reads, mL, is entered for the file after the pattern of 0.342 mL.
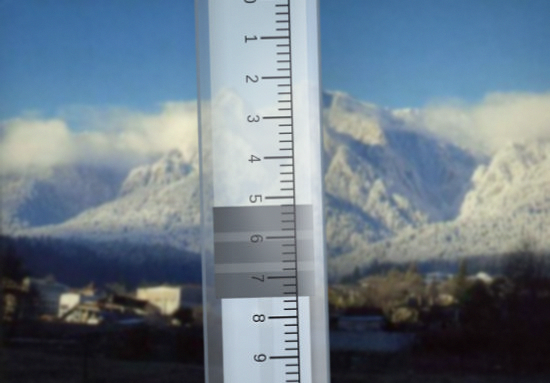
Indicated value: 5.2 mL
